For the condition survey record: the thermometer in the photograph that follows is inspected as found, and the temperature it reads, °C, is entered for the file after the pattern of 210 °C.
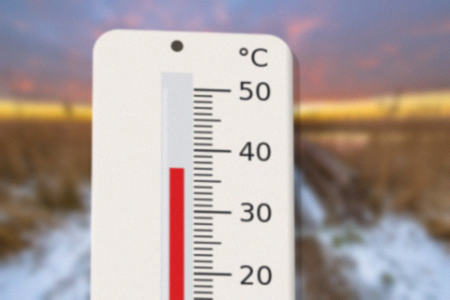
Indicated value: 37 °C
